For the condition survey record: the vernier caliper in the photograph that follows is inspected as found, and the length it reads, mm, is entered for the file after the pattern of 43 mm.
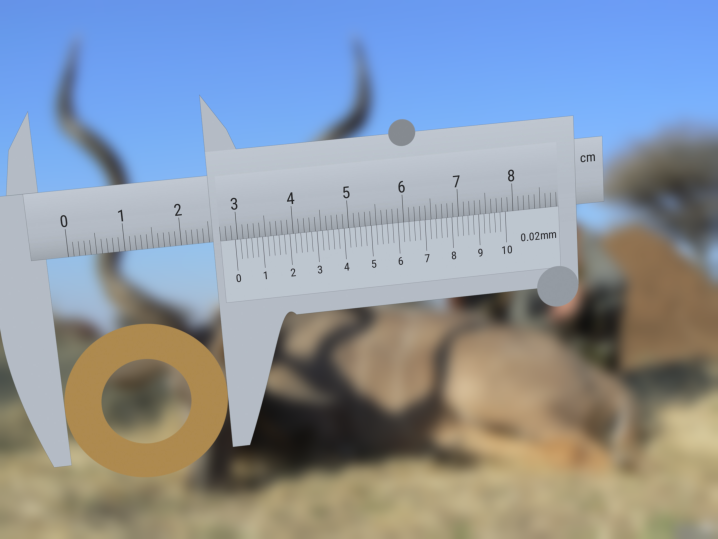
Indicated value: 29.6 mm
